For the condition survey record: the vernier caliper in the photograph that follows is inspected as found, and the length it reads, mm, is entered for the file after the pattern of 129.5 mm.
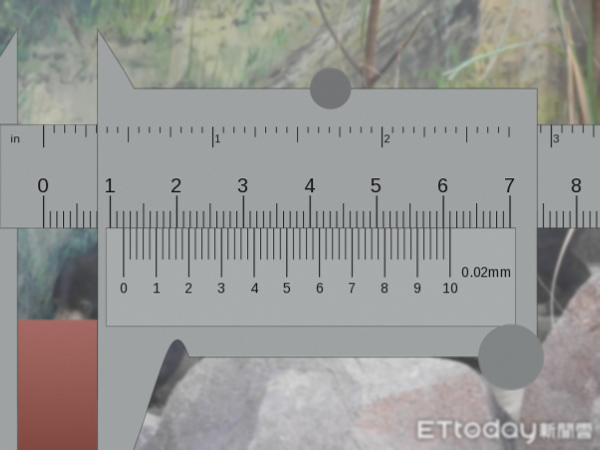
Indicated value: 12.0 mm
